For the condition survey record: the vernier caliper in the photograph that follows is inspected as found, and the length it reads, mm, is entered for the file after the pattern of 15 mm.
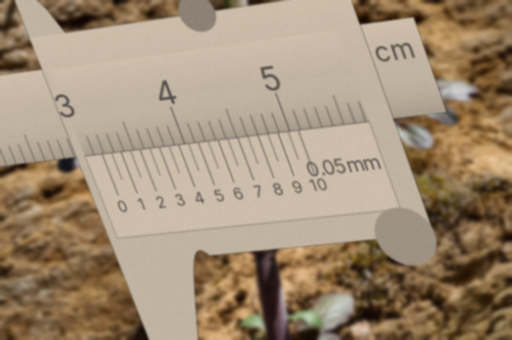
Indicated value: 31.8 mm
